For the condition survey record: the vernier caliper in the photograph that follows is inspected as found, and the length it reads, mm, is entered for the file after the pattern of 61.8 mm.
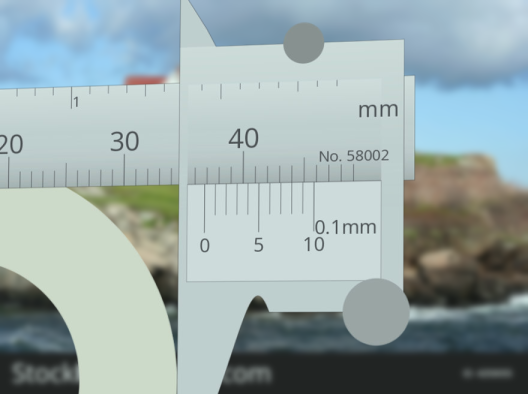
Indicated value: 36.8 mm
